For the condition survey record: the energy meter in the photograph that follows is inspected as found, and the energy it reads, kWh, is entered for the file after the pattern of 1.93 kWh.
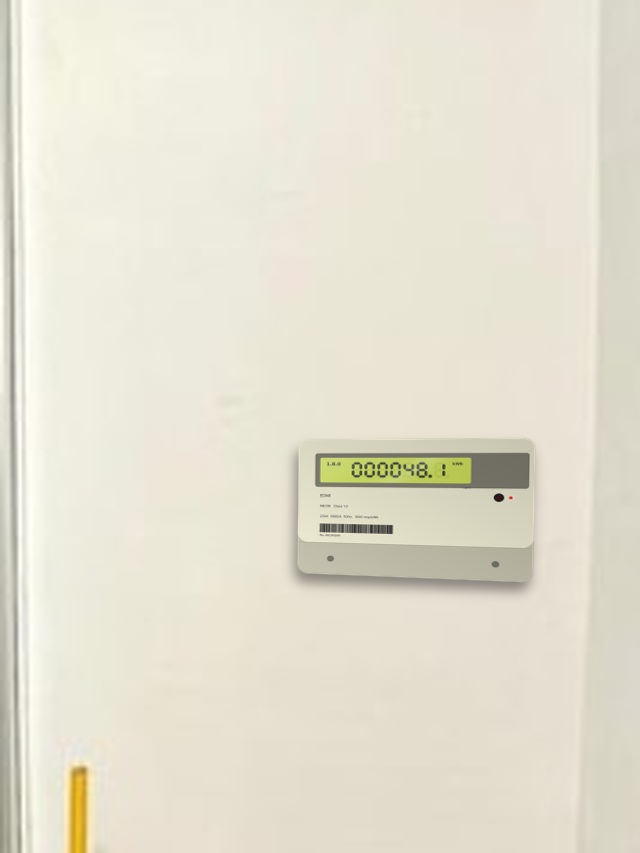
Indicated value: 48.1 kWh
